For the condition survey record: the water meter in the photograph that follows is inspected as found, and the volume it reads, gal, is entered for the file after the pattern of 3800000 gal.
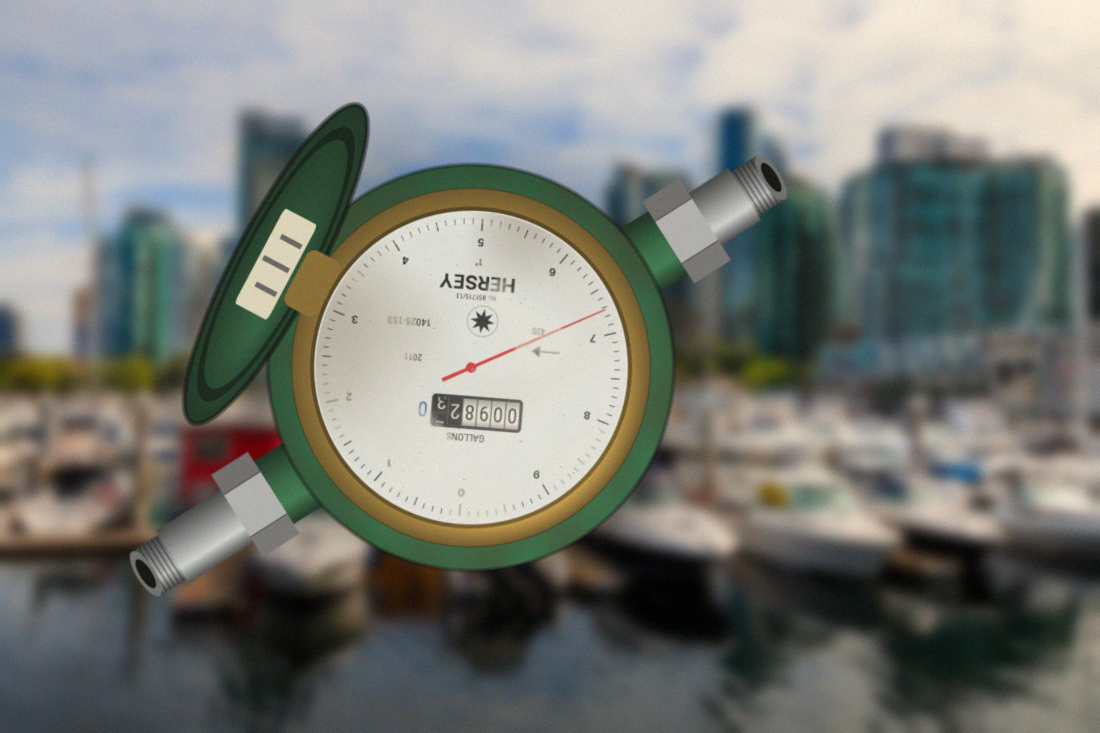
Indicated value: 98226.7 gal
